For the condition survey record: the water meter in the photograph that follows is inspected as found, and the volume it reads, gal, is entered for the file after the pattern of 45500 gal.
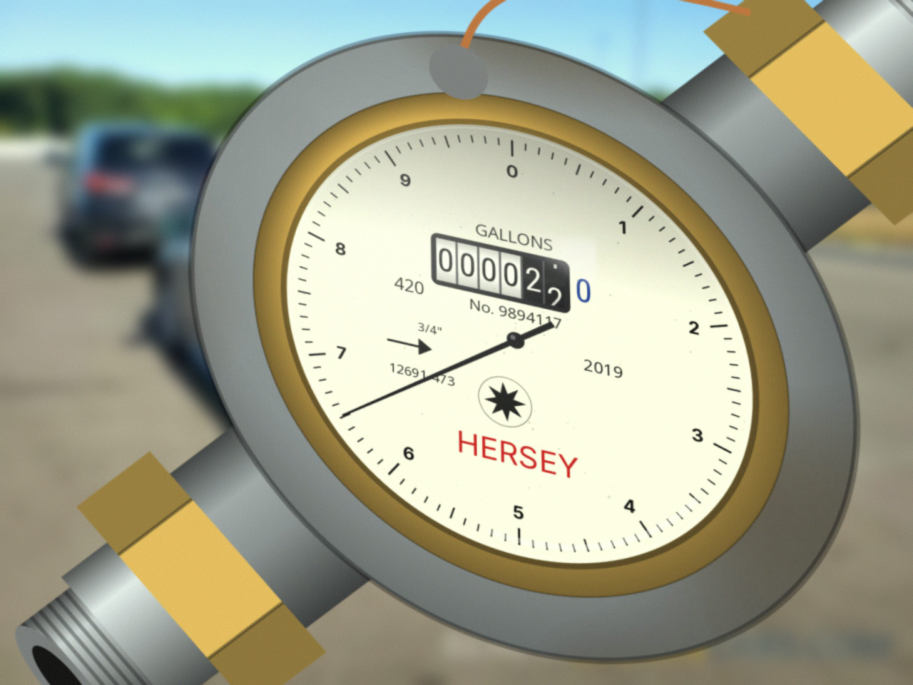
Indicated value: 216.5 gal
